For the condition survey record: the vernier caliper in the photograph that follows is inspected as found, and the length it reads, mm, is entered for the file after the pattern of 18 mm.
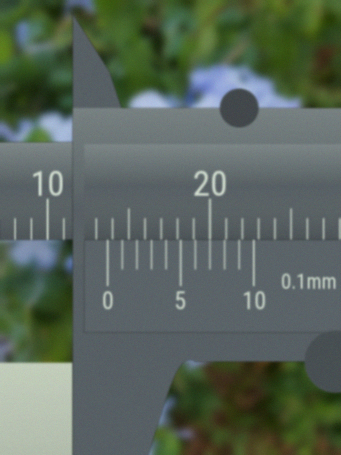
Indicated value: 13.7 mm
